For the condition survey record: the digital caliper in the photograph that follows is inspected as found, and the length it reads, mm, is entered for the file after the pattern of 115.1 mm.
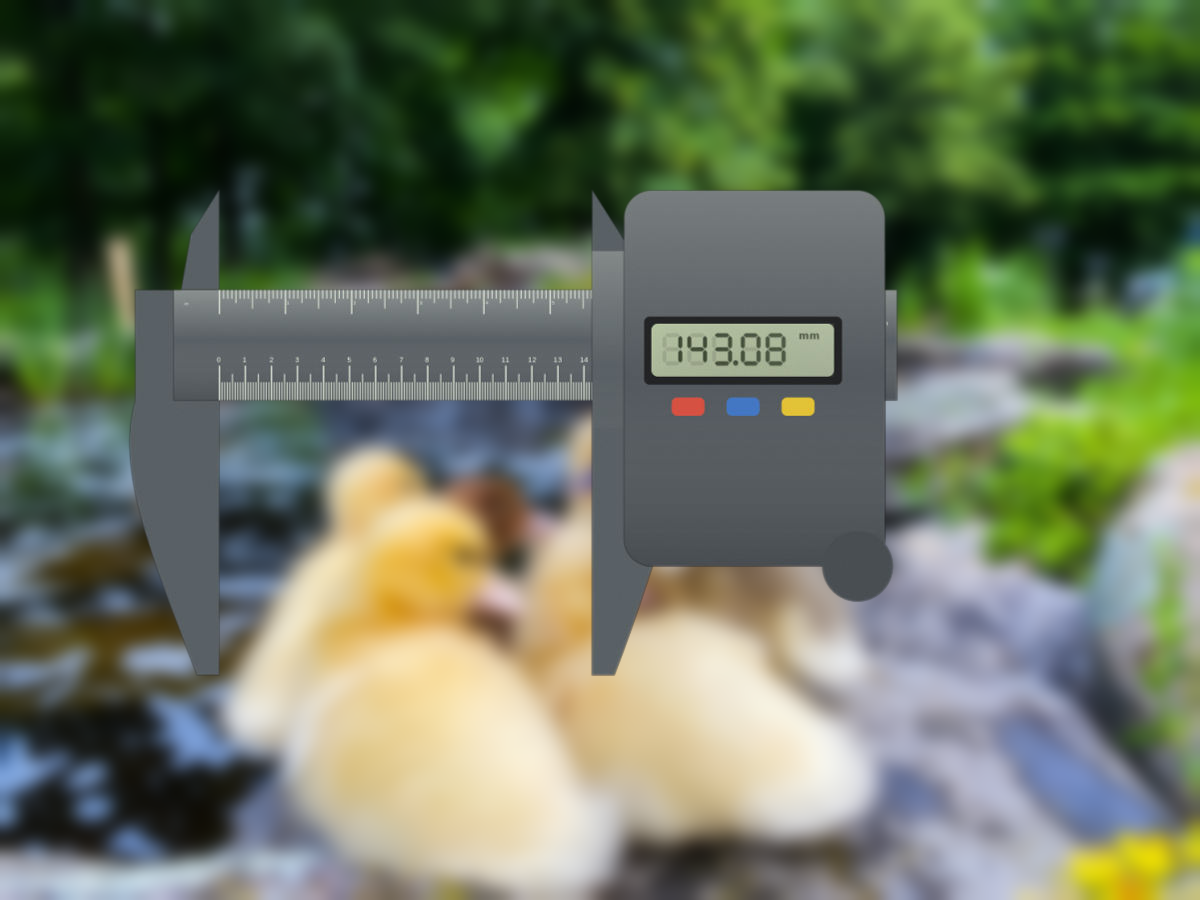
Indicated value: 143.08 mm
